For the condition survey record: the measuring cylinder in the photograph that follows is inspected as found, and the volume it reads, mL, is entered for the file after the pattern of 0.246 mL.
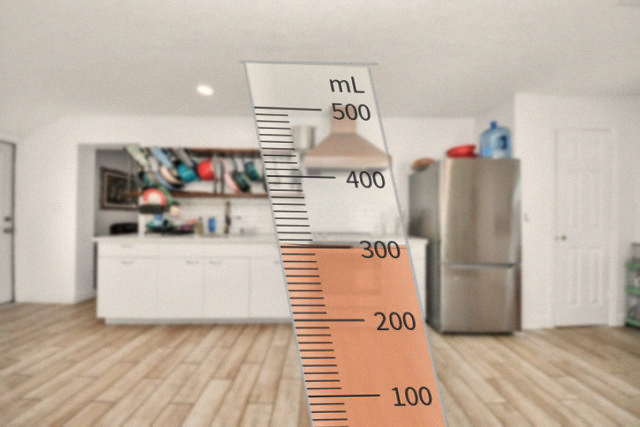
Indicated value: 300 mL
